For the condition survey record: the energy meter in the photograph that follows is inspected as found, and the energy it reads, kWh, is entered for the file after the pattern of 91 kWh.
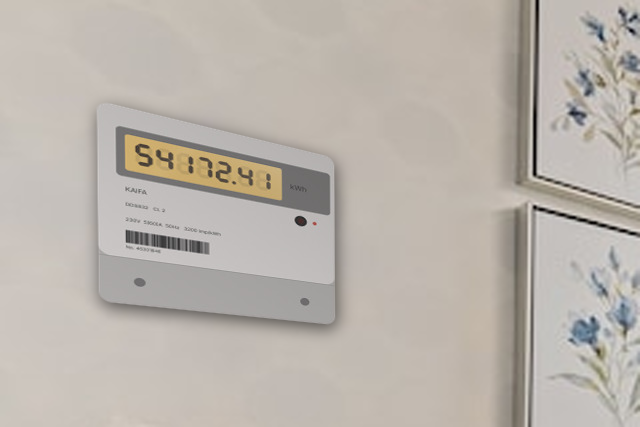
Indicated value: 54172.41 kWh
